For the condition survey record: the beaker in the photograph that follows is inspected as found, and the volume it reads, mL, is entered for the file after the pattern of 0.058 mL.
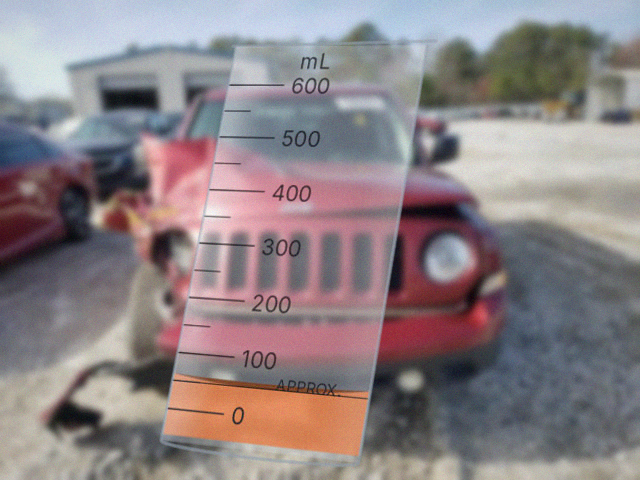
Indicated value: 50 mL
